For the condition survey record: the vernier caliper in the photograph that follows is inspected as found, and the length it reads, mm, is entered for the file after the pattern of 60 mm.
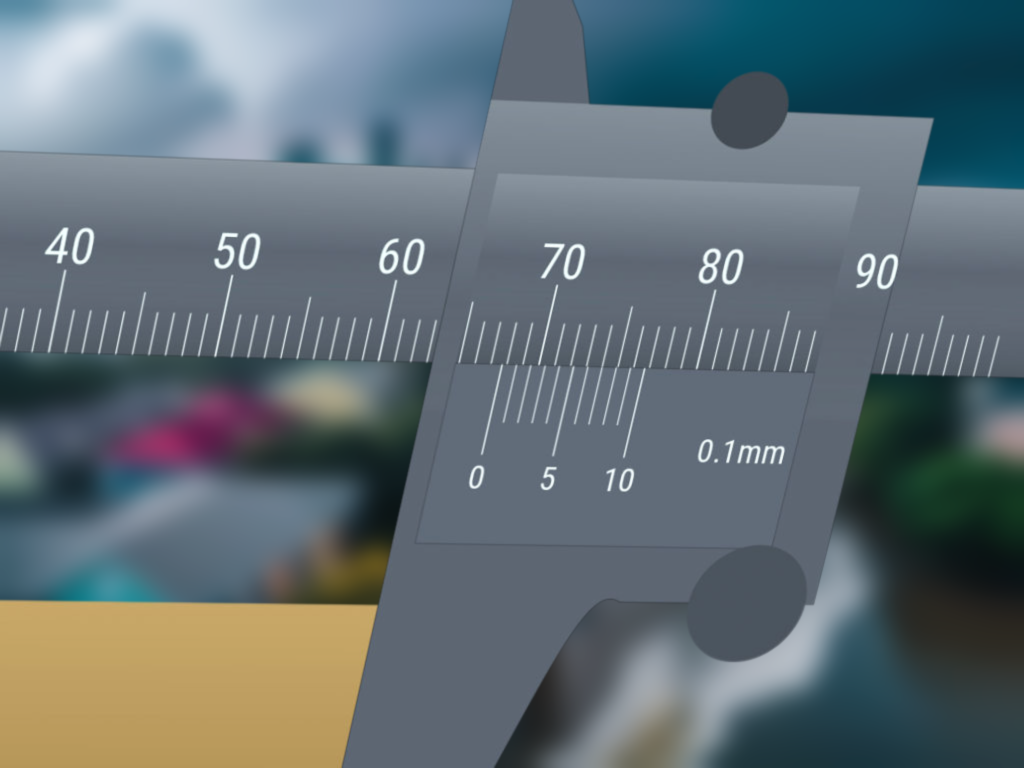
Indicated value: 67.7 mm
